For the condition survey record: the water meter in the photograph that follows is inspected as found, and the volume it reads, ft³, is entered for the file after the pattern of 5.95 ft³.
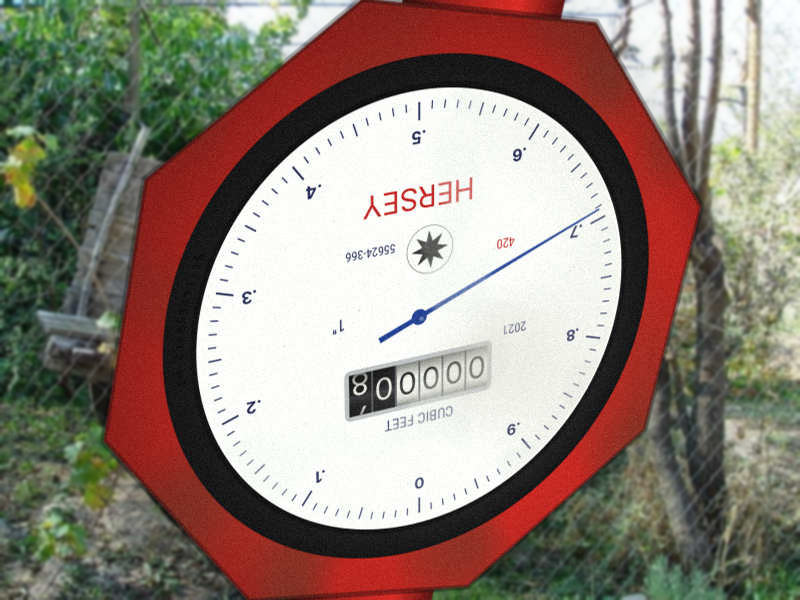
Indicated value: 7.69 ft³
